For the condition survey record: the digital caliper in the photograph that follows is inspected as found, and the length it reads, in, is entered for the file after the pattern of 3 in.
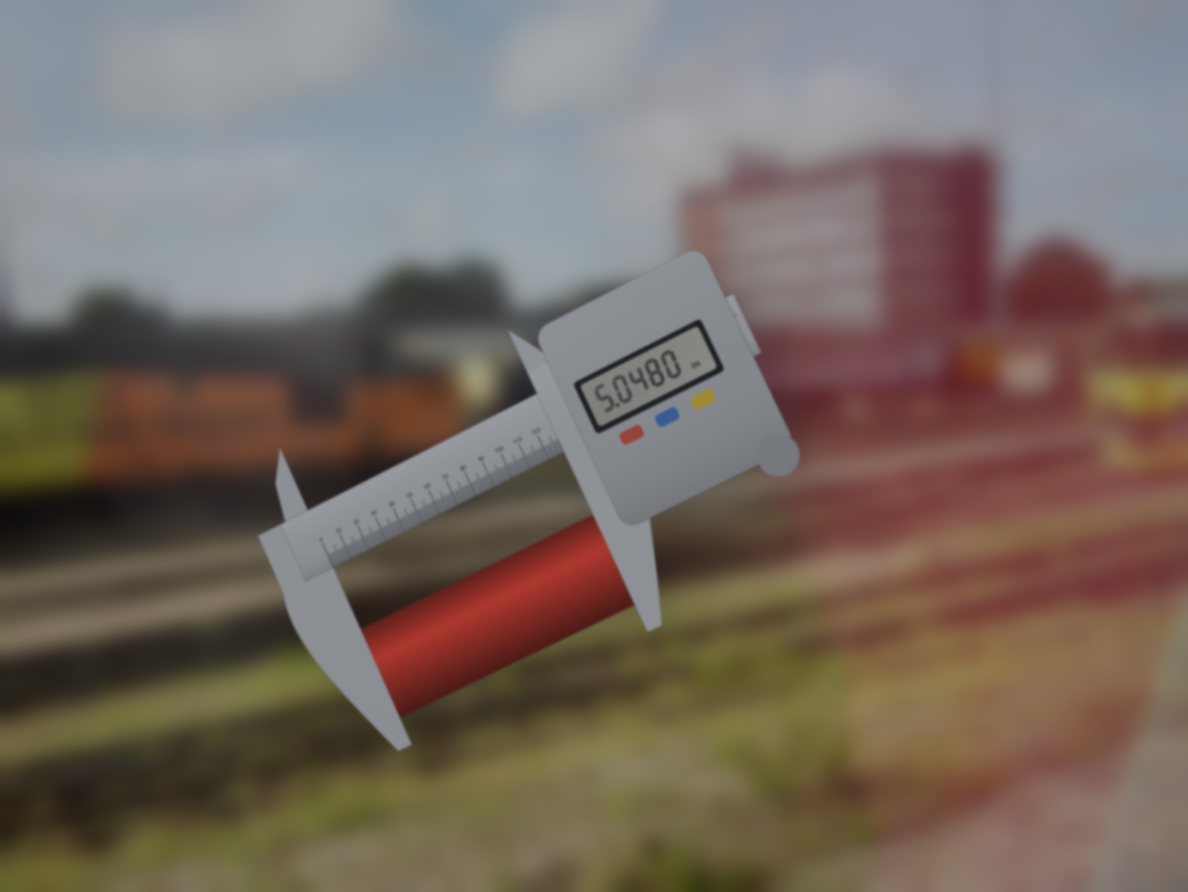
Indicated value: 5.0480 in
